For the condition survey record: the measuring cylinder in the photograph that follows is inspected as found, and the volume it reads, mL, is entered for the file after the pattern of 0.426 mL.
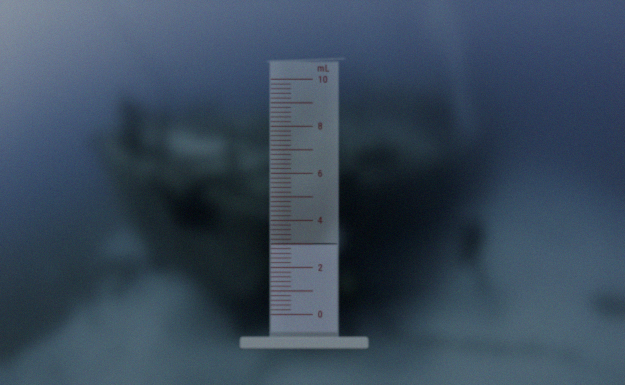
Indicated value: 3 mL
